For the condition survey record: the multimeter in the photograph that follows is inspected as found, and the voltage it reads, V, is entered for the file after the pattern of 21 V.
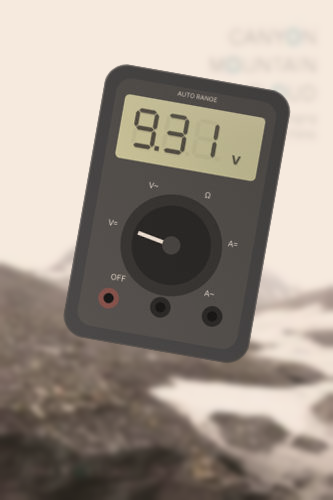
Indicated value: 9.31 V
